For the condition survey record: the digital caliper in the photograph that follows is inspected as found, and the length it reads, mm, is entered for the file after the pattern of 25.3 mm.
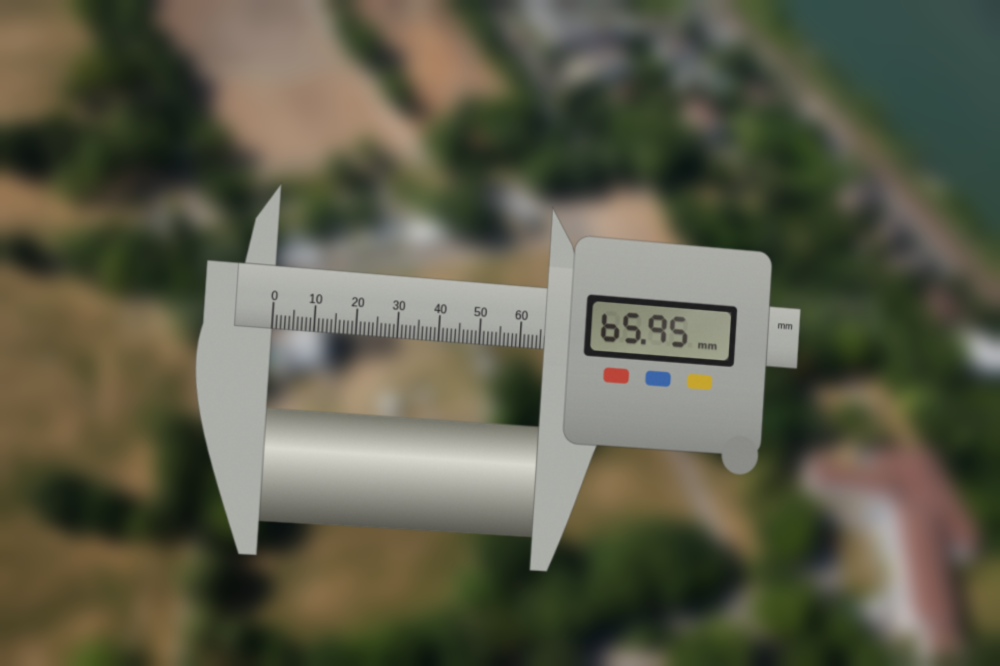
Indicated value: 65.95 mm
